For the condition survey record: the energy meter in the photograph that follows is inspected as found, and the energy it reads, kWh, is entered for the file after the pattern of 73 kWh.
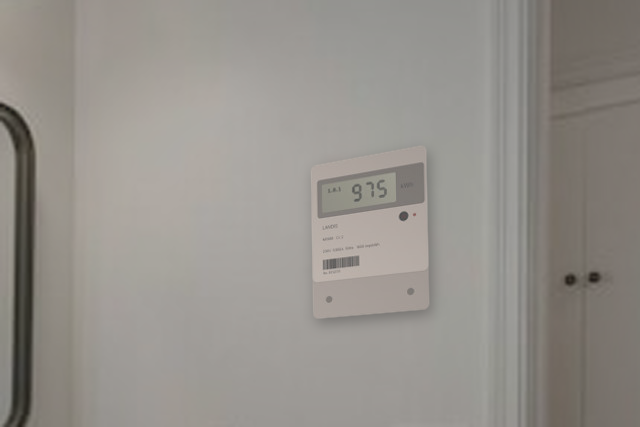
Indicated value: 975 kWh
